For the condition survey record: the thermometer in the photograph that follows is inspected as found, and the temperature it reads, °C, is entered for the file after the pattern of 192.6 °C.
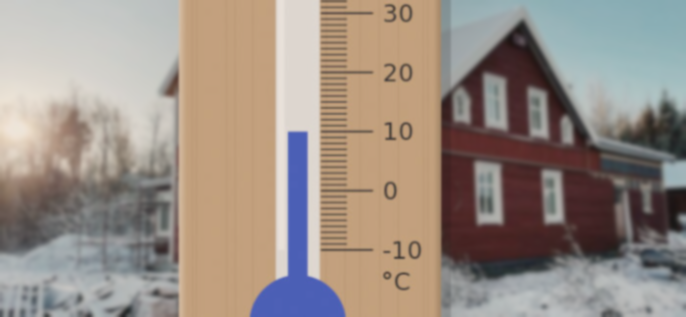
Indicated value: 10 °C
